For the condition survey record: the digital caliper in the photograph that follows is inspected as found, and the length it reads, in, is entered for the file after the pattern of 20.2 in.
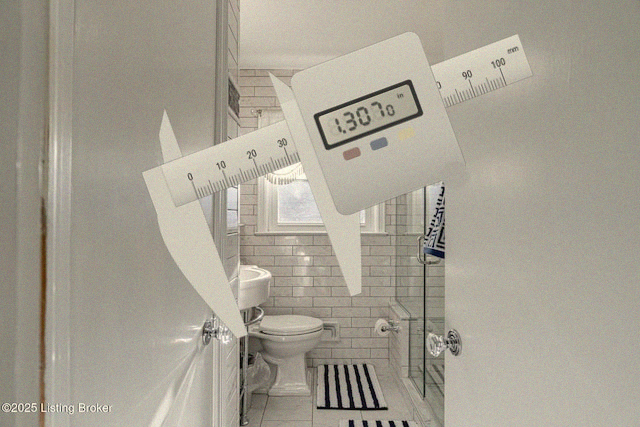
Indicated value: 1.3070 in
